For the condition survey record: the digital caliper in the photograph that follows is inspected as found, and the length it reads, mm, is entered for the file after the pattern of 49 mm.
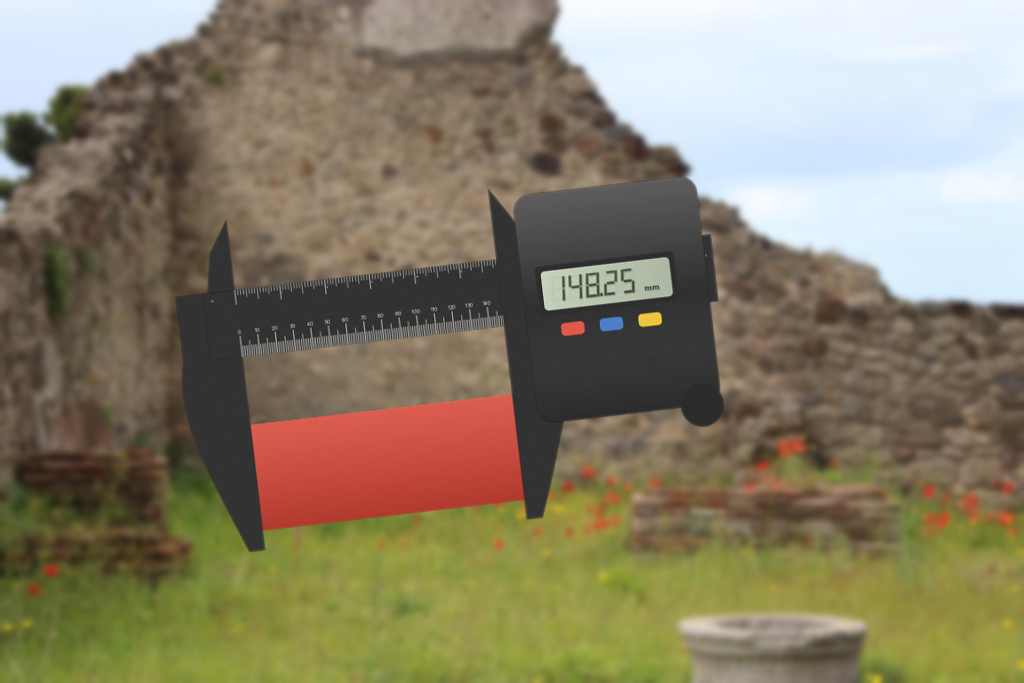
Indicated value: 148.25 mm
